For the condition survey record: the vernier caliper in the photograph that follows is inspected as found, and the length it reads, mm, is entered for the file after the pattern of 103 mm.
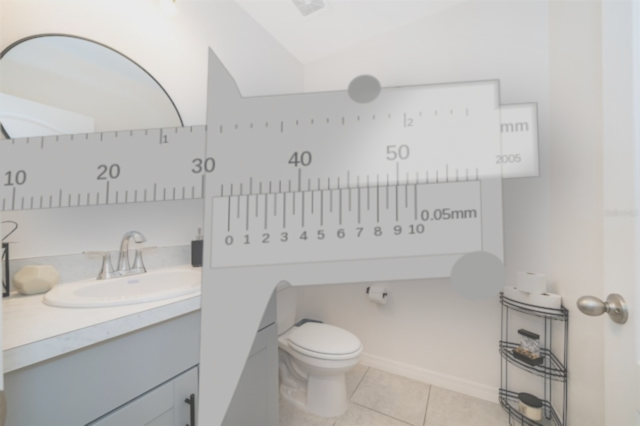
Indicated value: 32.8 mm
